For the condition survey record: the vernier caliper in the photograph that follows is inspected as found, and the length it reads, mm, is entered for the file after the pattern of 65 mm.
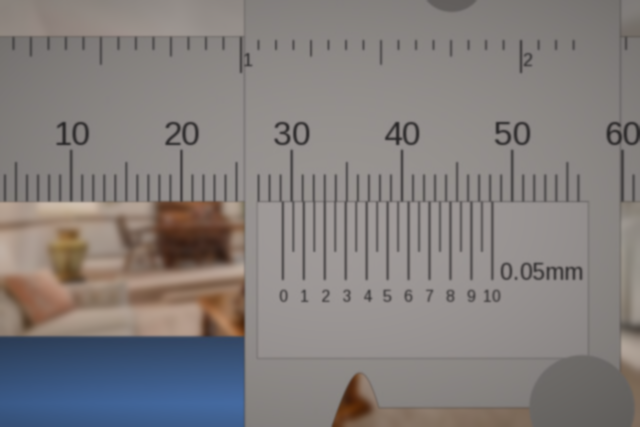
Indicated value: 29.2 mm
